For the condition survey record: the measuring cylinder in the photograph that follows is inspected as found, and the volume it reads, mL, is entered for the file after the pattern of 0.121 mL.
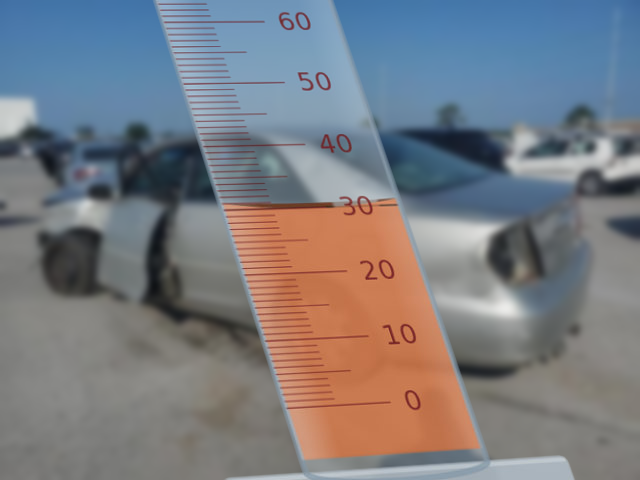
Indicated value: 30 mL
